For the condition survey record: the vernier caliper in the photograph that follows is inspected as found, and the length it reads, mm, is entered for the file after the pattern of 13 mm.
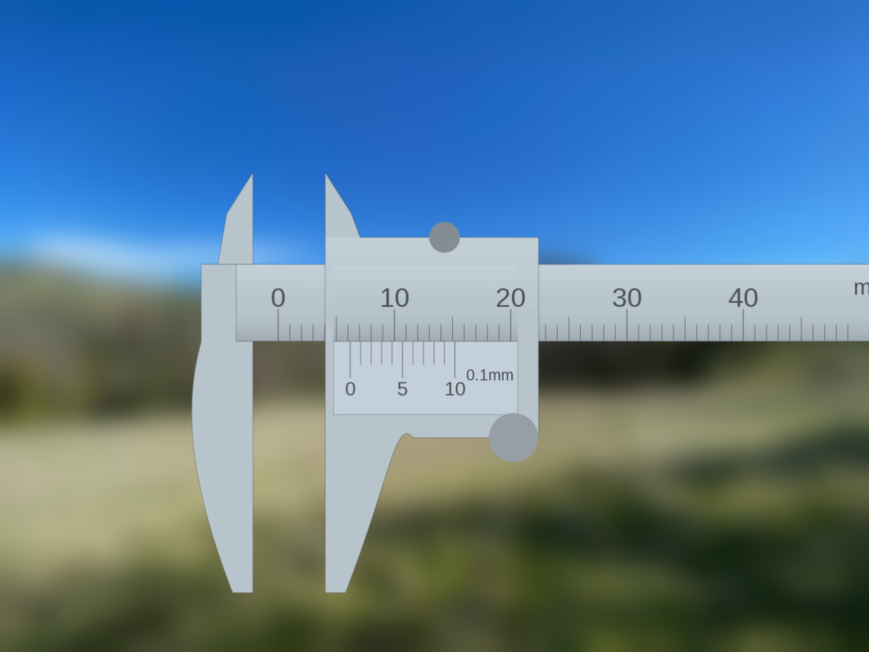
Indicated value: 6.2 mm
